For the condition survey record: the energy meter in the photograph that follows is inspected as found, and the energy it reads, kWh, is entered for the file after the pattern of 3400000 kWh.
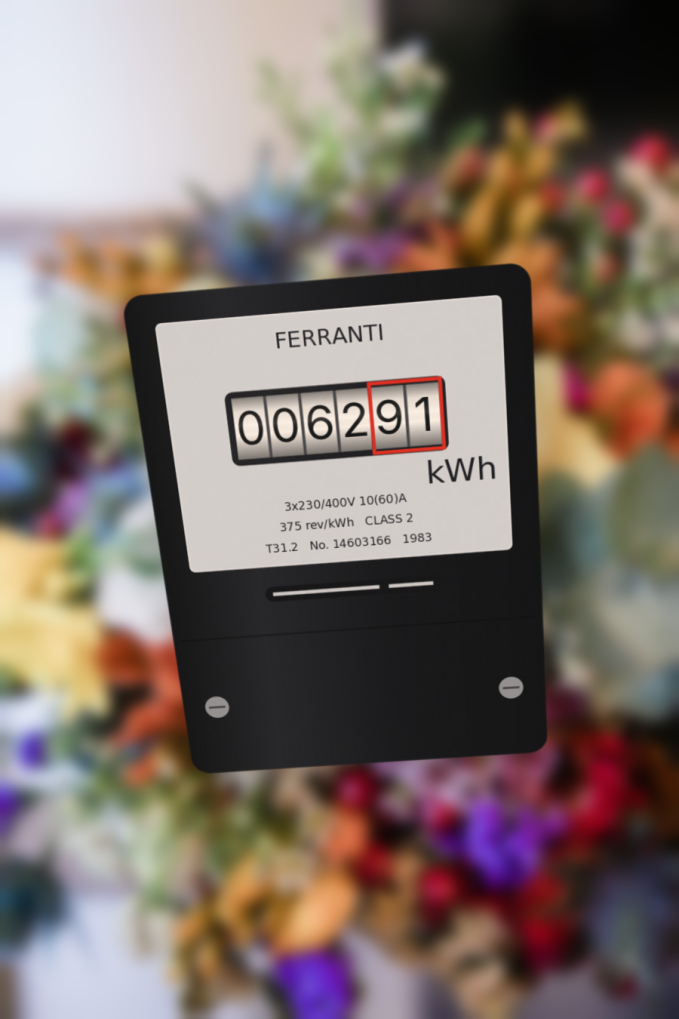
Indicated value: 62.91 kWh
